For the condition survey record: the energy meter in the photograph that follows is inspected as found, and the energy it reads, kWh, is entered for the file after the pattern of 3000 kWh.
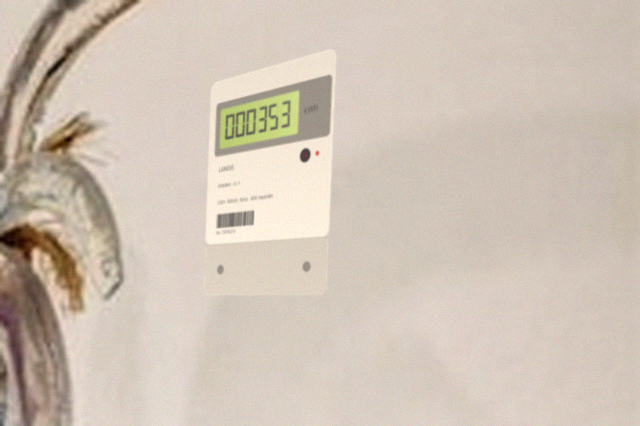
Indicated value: 353 kWh
